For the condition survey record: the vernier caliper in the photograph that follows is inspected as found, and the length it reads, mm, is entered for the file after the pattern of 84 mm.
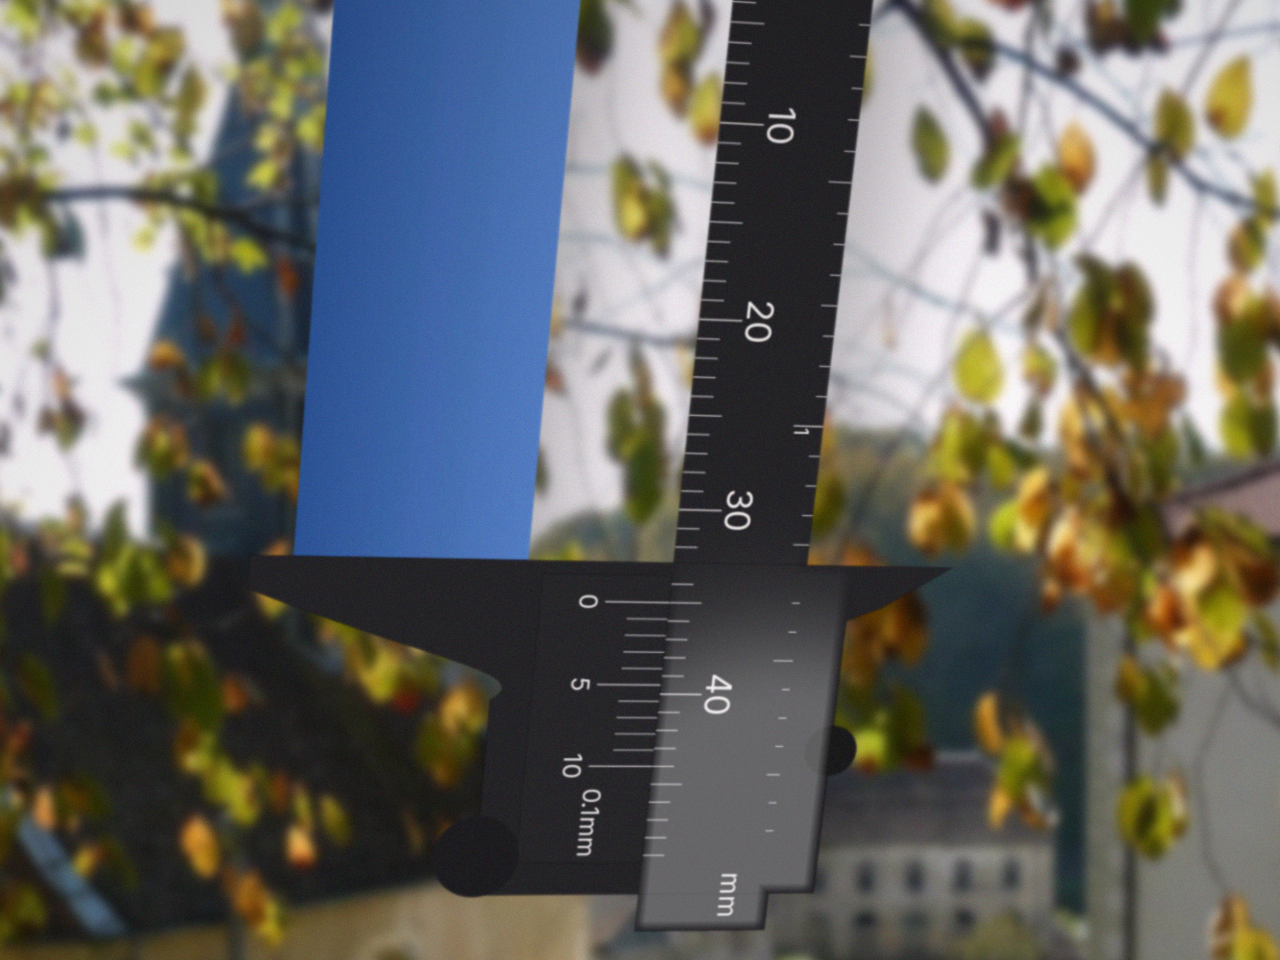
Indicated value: 35.0 mm
